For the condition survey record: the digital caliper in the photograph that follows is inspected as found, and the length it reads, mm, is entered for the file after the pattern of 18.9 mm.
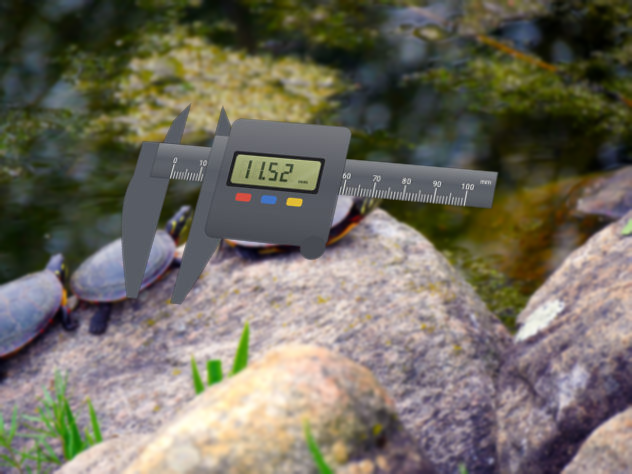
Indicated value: 11.52 mm
